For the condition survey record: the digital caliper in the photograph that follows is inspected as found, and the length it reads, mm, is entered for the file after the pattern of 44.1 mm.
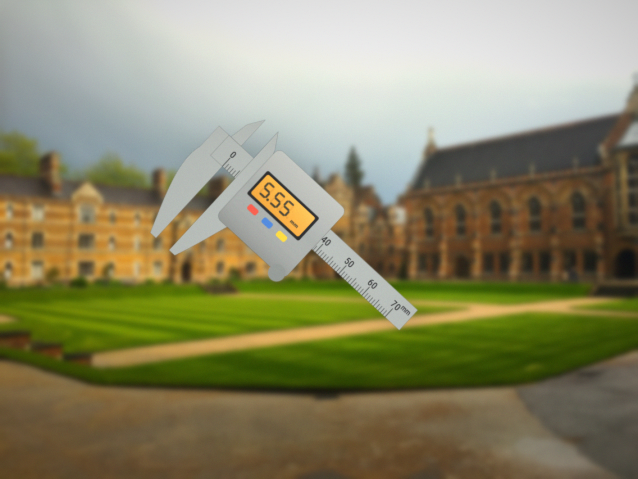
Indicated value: 5.55 mm
